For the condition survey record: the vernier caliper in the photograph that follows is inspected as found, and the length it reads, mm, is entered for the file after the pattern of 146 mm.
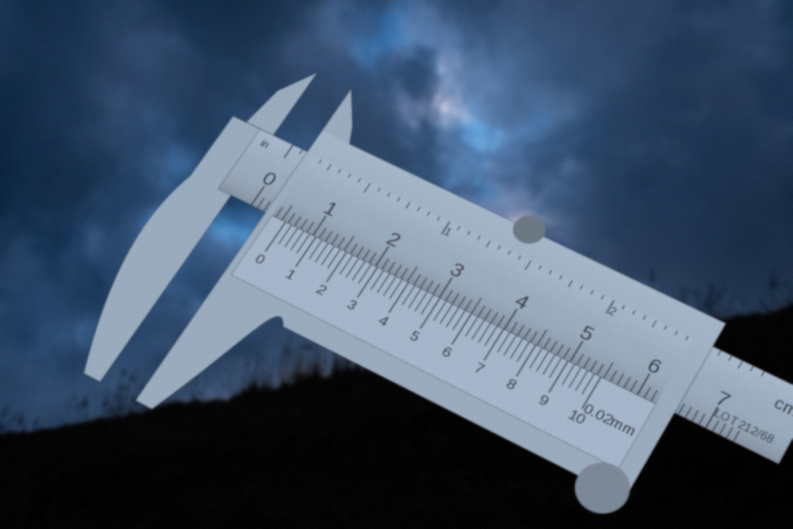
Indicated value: 5.6 mm
